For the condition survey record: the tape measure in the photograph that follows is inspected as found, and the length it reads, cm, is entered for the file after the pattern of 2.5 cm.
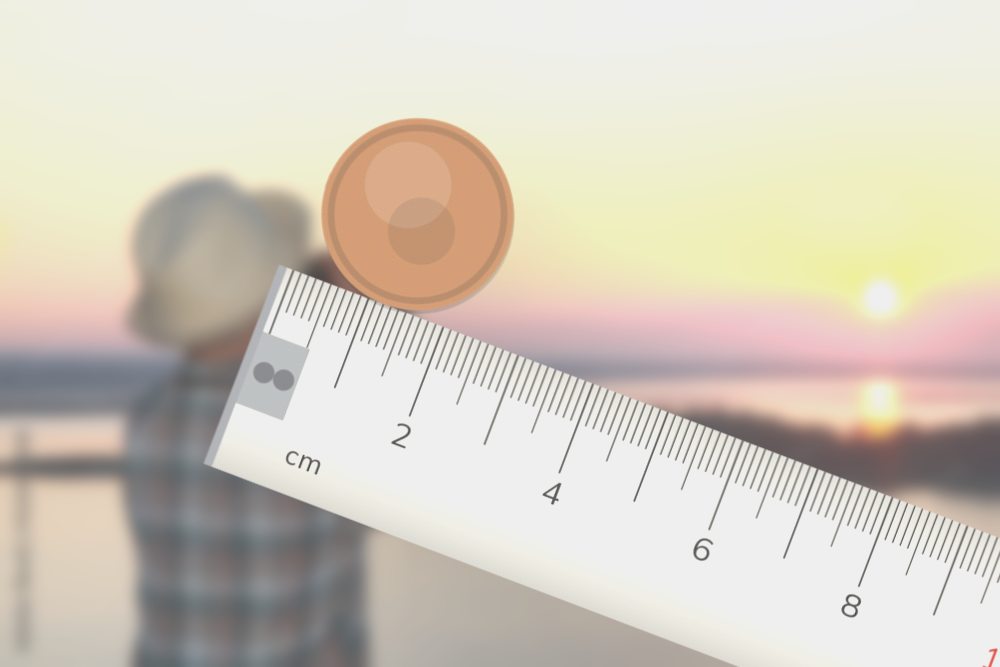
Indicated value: 2.4 cm
